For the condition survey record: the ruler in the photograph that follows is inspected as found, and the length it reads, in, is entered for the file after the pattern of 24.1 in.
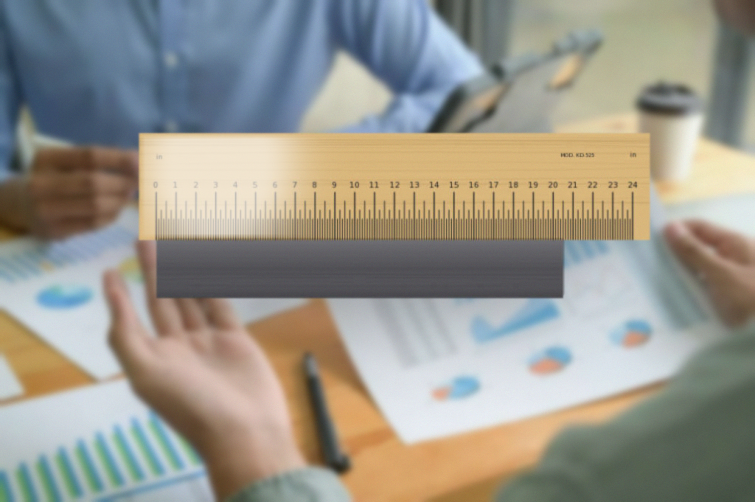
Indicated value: 20.5 in
